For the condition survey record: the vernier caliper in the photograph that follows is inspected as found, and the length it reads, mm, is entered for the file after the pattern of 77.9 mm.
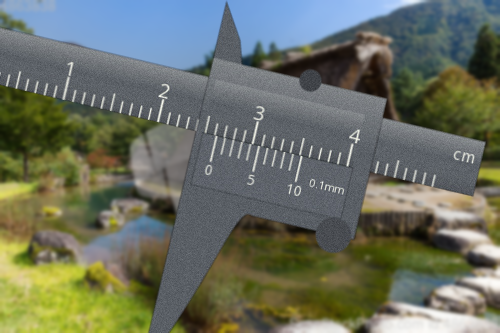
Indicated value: 26.2 mm
